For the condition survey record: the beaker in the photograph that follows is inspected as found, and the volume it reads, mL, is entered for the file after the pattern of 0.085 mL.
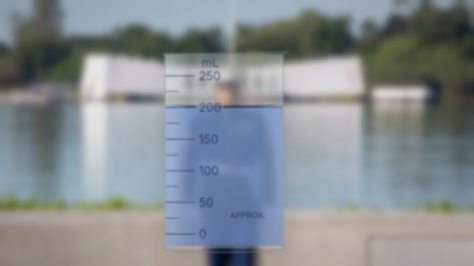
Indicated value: 200 mL
